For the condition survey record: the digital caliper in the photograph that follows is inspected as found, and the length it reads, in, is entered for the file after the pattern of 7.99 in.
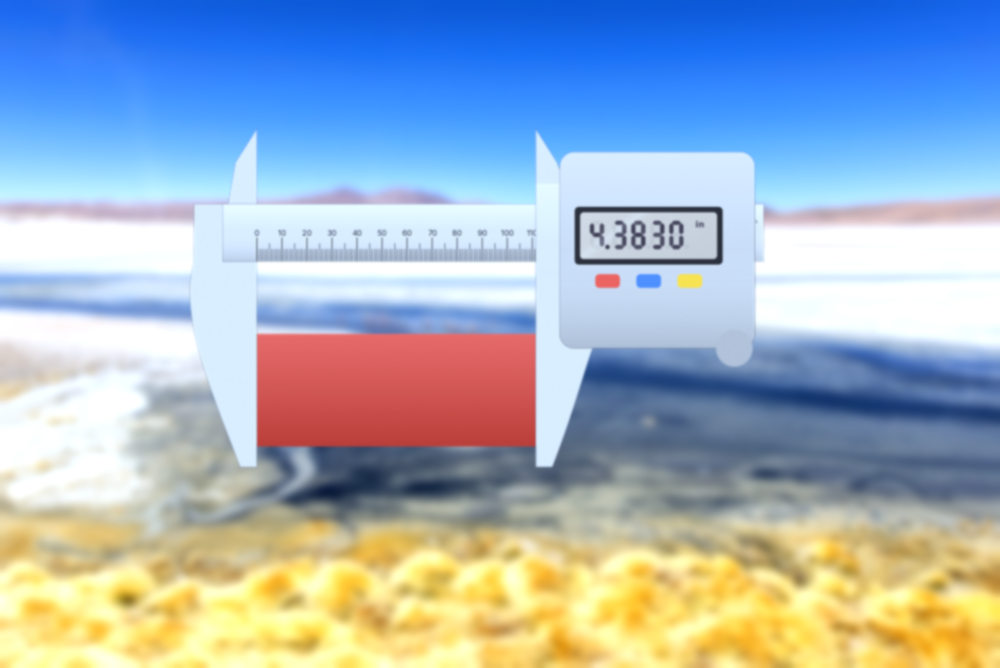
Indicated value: 4.3830 in
